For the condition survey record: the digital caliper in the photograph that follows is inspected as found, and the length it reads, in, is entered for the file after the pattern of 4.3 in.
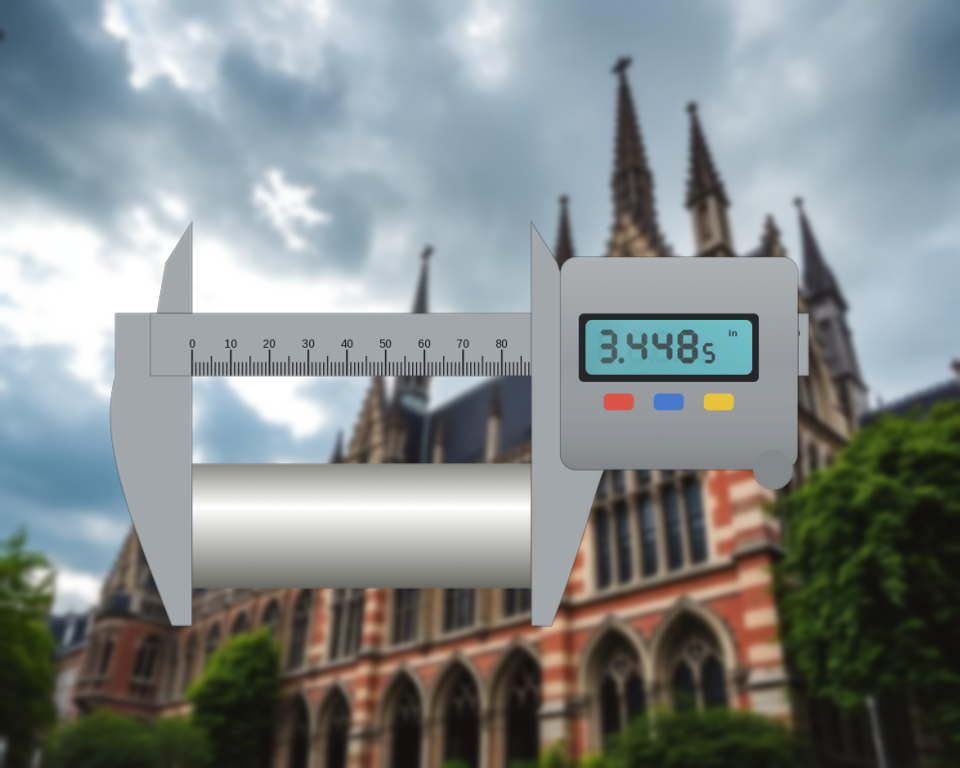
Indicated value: 3.4485 in
